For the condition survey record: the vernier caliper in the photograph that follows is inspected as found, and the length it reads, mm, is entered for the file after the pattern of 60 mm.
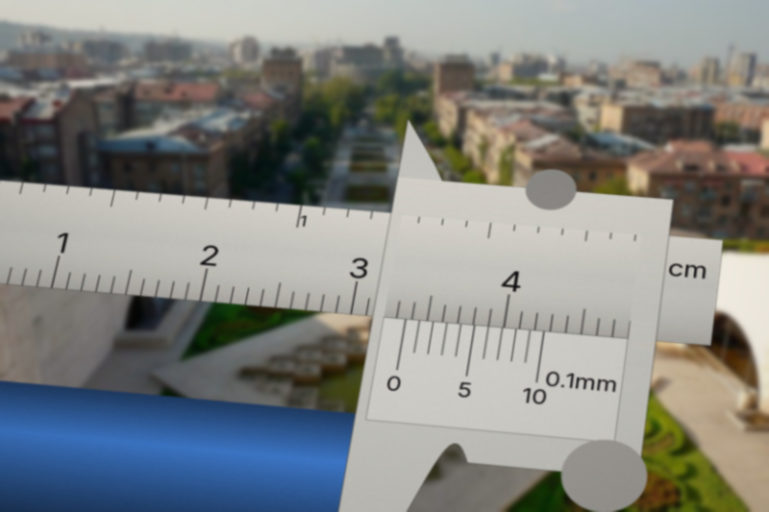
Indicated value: 33.6 mm
